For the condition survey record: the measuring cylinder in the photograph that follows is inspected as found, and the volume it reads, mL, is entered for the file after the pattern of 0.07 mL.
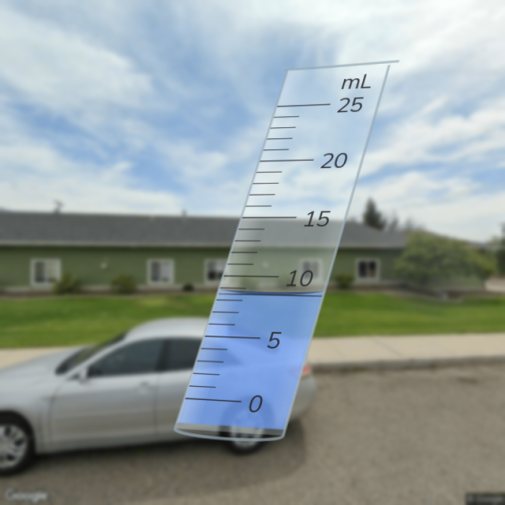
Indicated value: 8.5 mL
